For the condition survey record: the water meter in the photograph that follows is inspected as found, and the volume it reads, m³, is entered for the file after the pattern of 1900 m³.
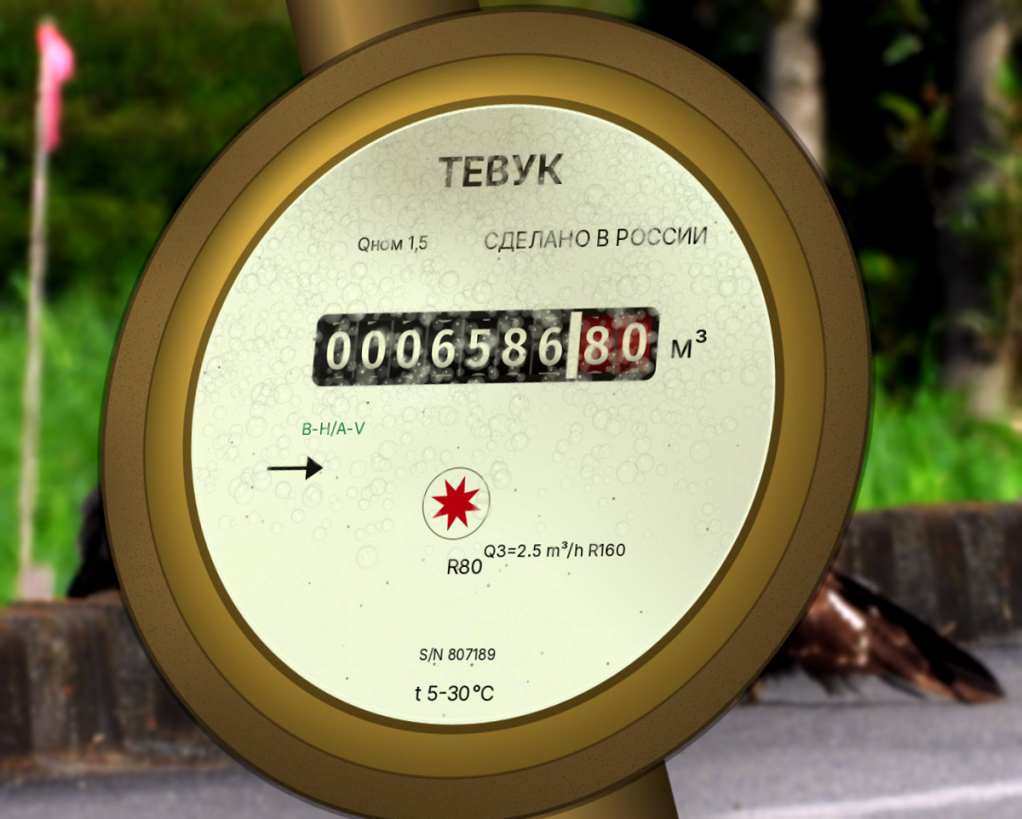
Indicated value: 6586.80 m³
